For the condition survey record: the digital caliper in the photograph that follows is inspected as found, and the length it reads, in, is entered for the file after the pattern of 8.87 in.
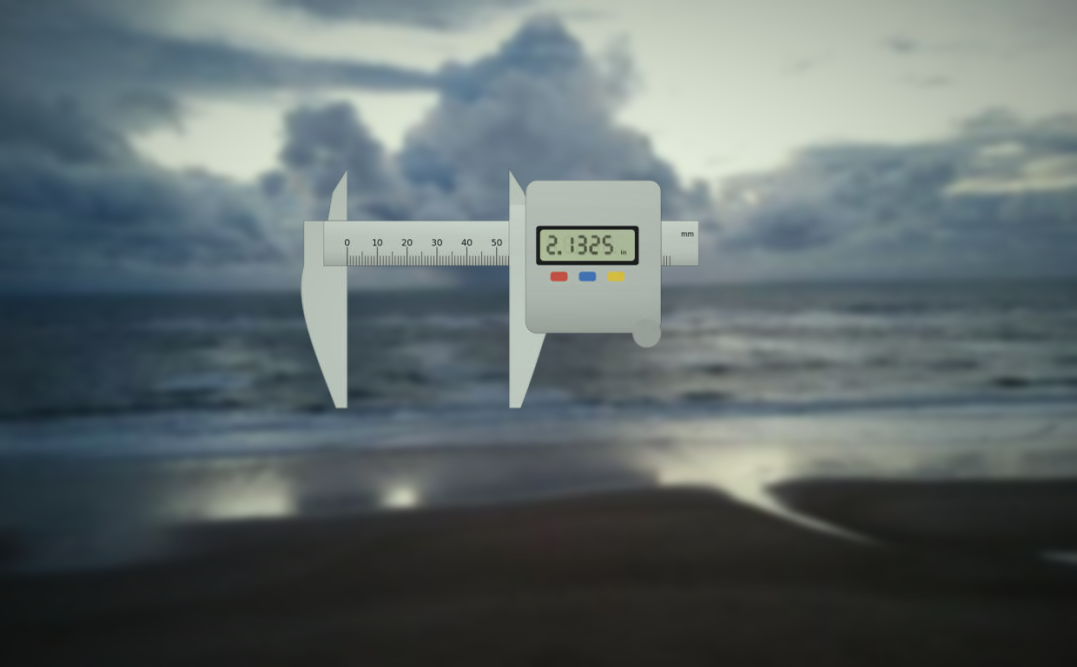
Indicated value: 2.1325 in
